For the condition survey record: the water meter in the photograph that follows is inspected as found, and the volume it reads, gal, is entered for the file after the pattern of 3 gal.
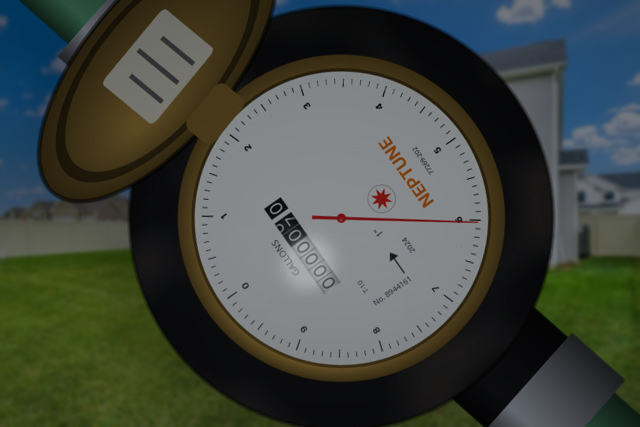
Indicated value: 66.0 gal
